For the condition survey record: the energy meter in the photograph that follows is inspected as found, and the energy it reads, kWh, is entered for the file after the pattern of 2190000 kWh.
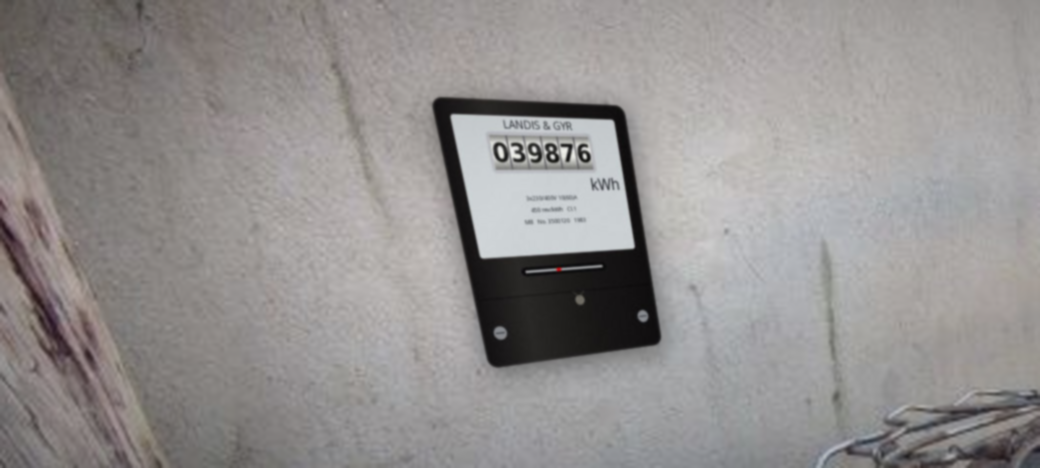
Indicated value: 39876 kWh
